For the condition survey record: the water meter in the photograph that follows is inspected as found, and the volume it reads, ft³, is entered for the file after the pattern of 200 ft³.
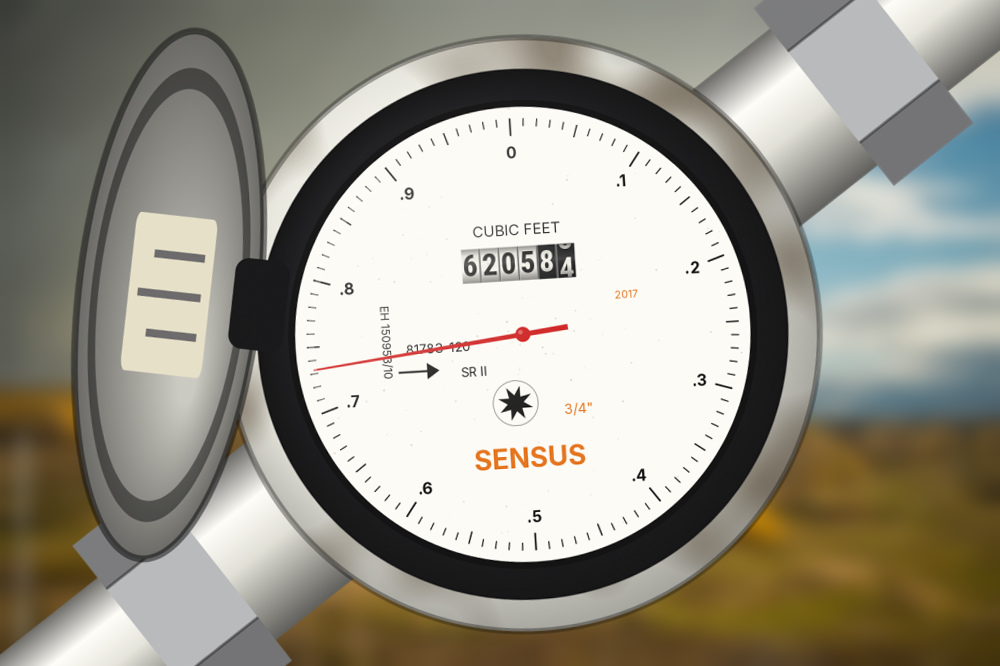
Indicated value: 620583.73 ft³
